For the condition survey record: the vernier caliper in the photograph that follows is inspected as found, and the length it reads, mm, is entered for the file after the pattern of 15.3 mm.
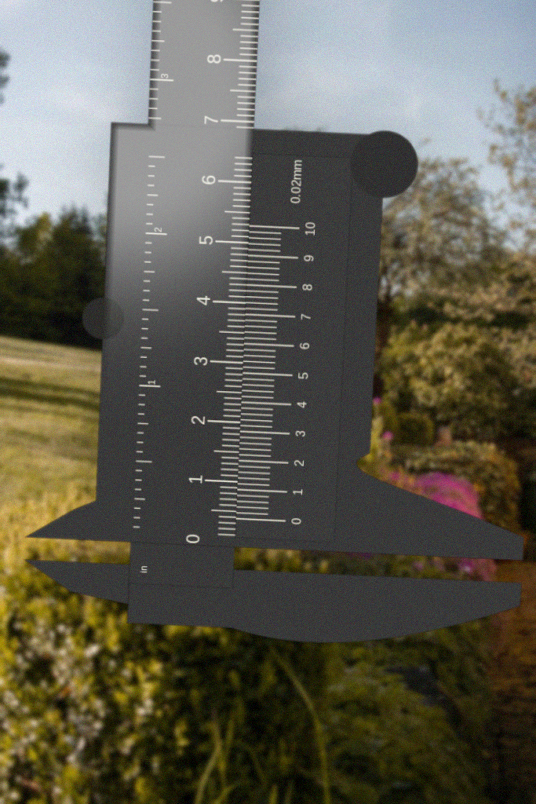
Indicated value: 3.8 mm
